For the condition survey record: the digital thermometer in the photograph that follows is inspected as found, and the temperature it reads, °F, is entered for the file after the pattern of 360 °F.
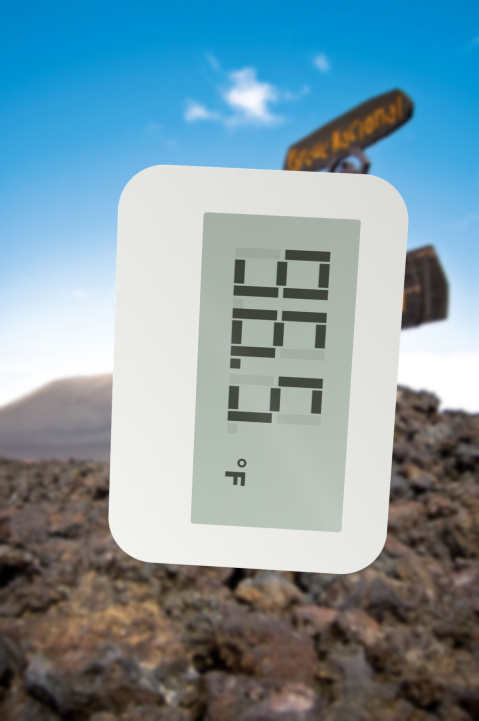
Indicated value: 96.5 °F
